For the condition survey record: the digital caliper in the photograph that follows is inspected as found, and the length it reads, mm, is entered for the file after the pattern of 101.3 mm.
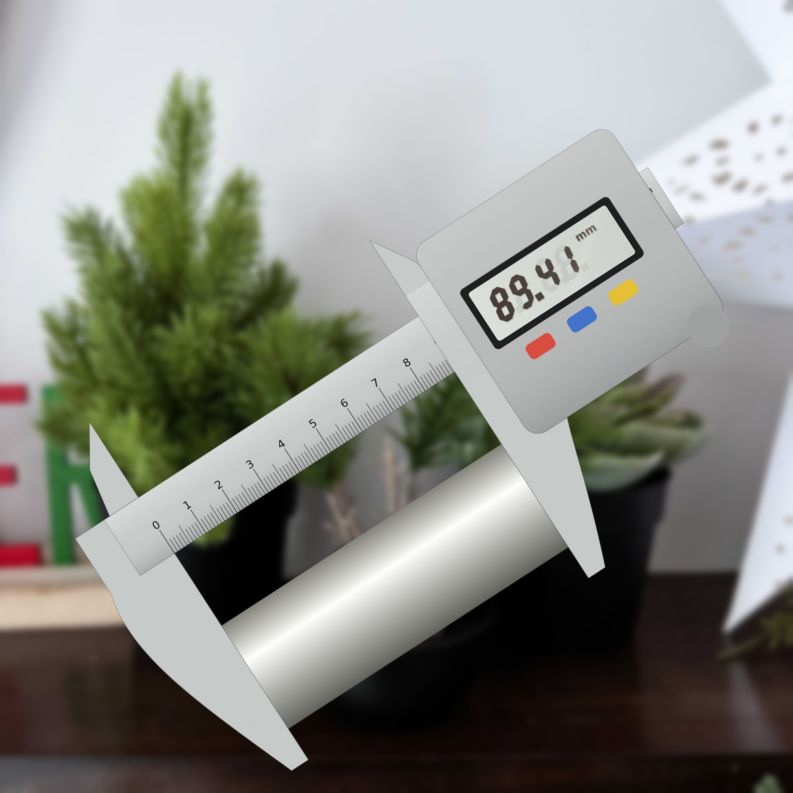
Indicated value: 89.41 mm
